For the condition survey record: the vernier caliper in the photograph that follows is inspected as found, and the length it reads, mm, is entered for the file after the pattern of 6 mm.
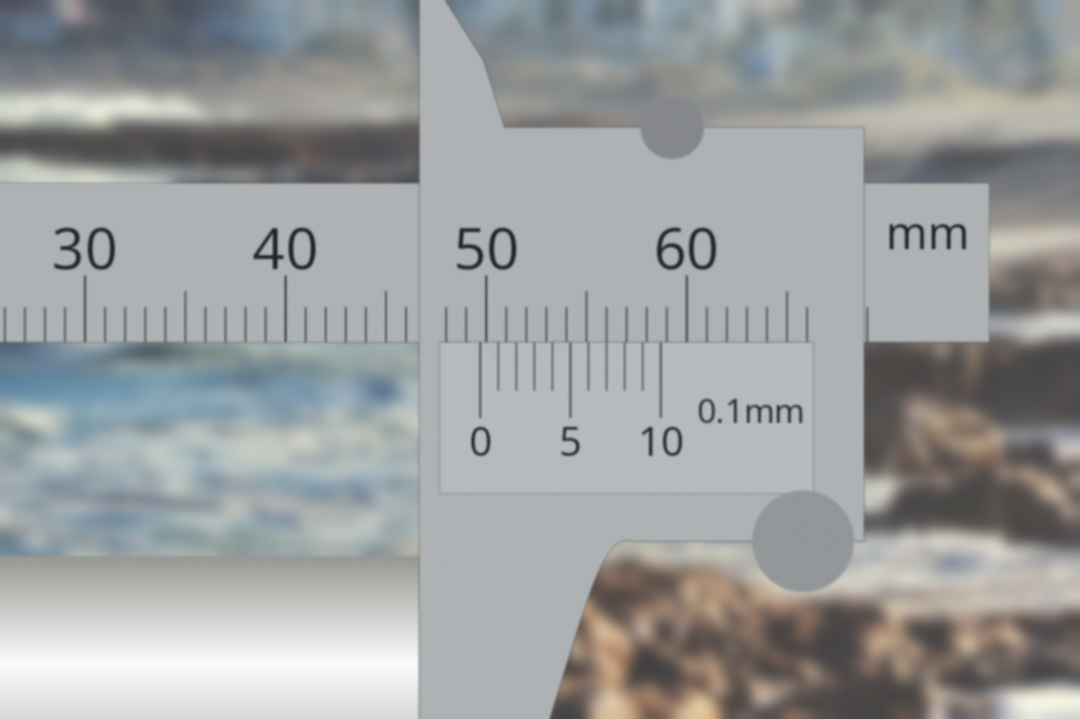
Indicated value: 49.7 mm
